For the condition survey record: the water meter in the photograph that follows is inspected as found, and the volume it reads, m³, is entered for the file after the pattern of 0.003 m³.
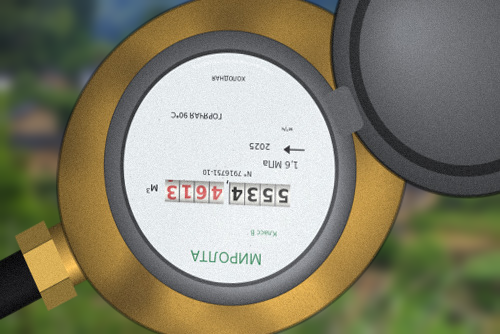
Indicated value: 5534.4613 m³
